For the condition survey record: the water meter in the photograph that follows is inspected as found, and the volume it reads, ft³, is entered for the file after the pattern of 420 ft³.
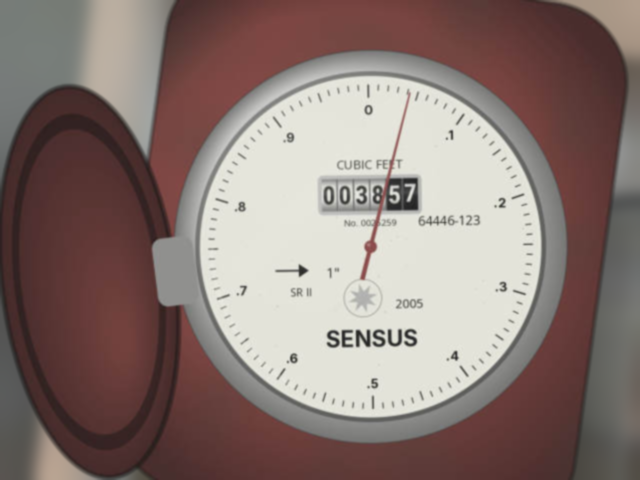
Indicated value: 3857.04 ft³
